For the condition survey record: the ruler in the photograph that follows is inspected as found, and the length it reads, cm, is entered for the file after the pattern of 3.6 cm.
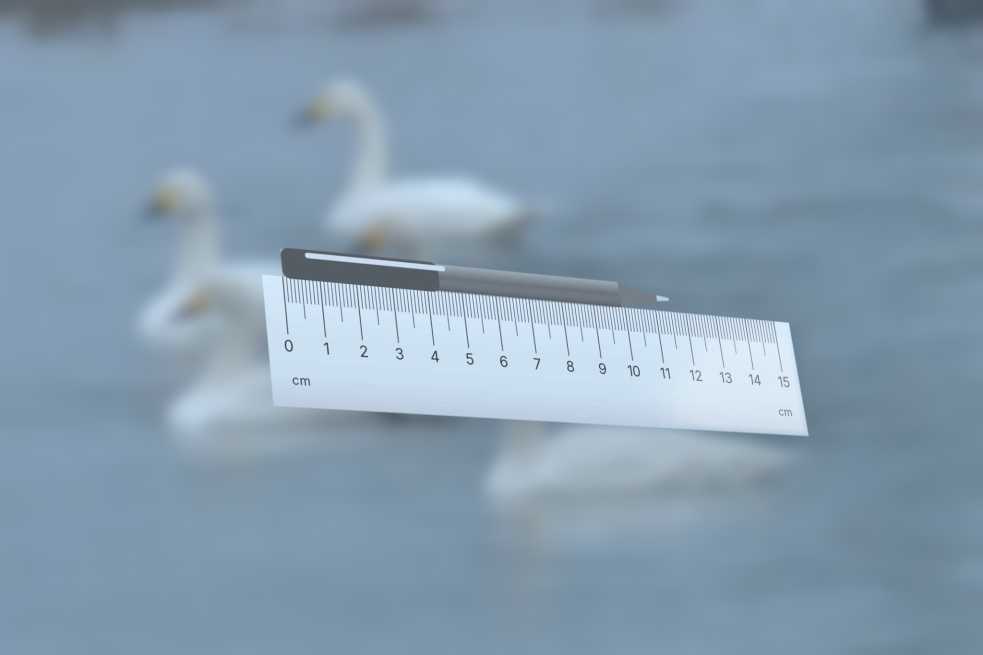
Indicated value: 11.5 cm
